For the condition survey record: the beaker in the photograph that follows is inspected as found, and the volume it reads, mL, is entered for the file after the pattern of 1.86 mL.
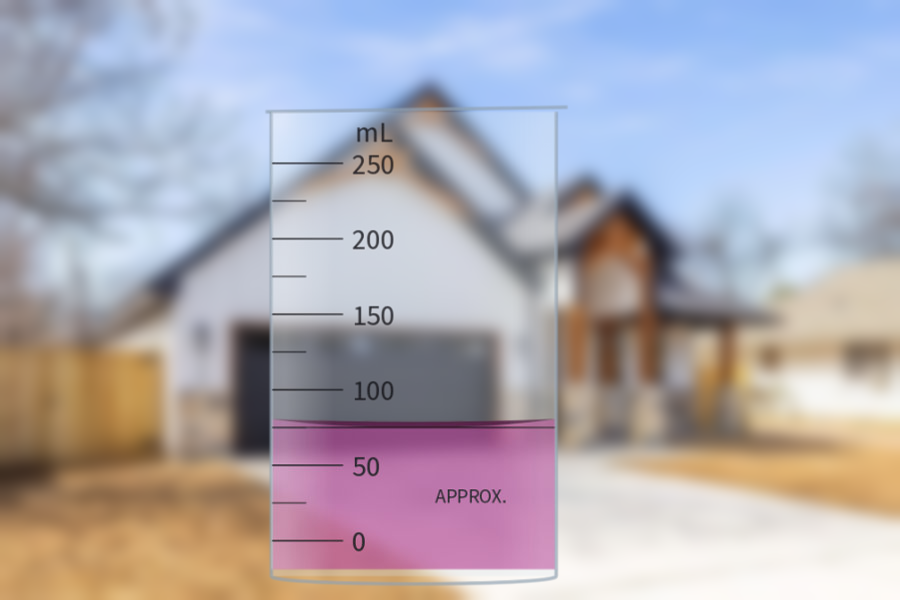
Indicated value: 75 mL
